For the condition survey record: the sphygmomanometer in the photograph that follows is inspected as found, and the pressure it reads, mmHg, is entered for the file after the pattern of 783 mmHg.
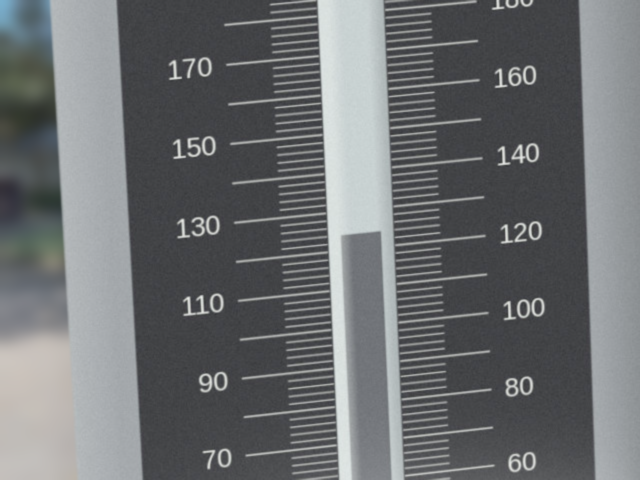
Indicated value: 124 mmHg
